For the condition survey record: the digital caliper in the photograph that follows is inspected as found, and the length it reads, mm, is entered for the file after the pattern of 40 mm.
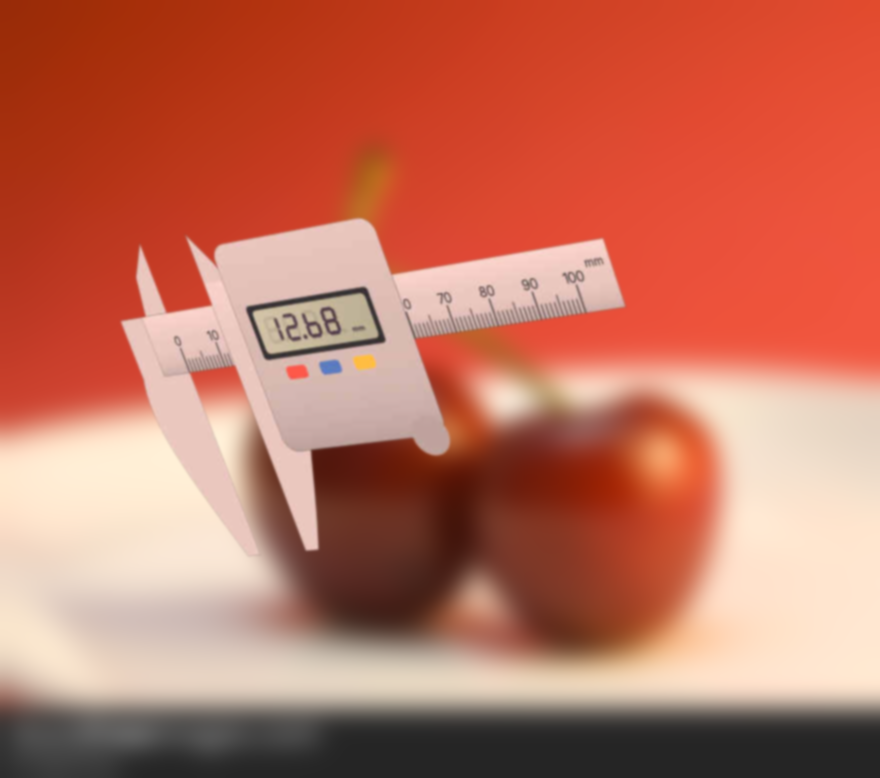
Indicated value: 12.68 mm
